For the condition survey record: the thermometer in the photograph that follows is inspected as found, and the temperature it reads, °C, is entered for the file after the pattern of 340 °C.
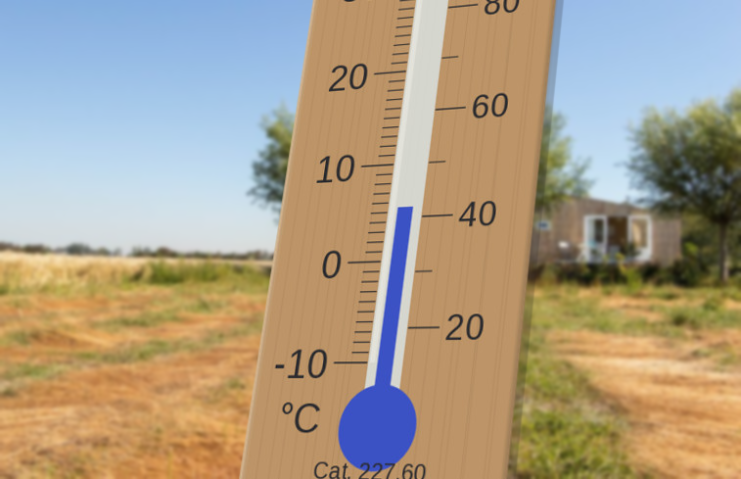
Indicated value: 5.5 °C
